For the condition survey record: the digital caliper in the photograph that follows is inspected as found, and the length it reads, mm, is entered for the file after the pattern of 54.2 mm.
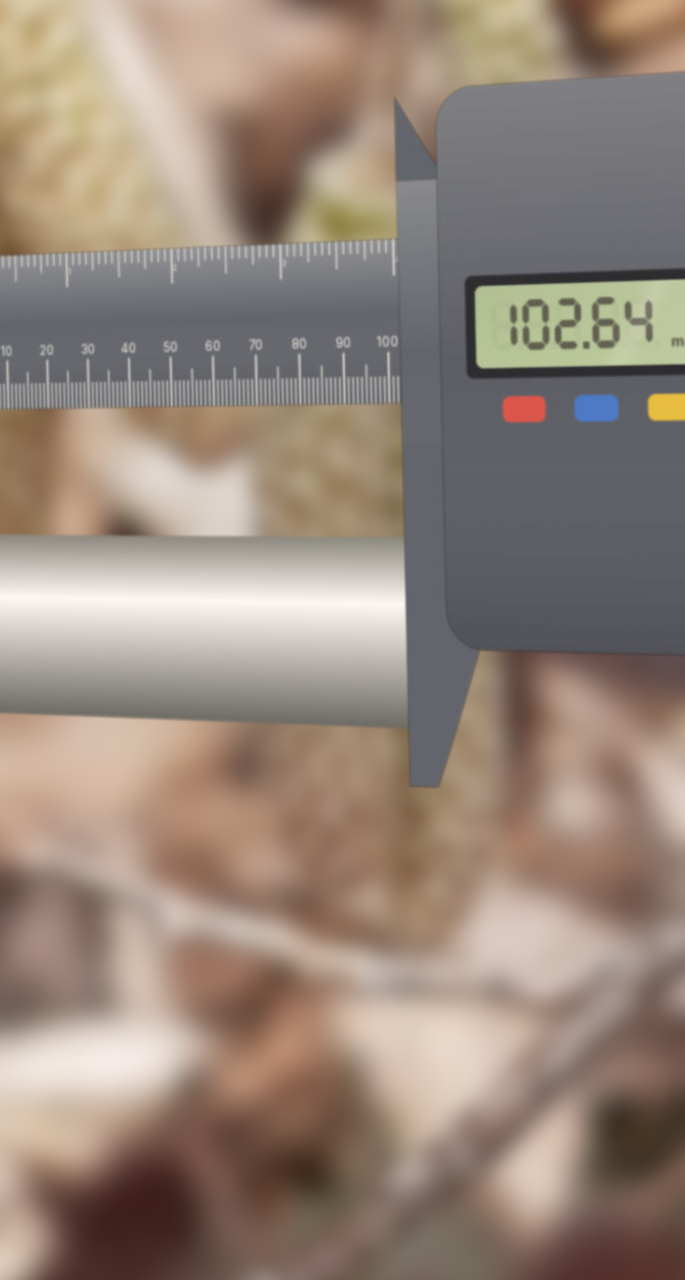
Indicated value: 102.64 mm
